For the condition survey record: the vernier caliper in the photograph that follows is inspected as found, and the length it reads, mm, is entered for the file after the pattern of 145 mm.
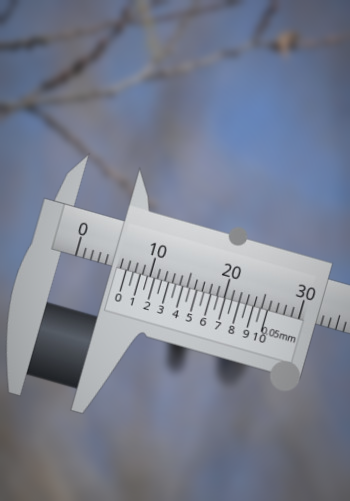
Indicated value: 6.8 mm
